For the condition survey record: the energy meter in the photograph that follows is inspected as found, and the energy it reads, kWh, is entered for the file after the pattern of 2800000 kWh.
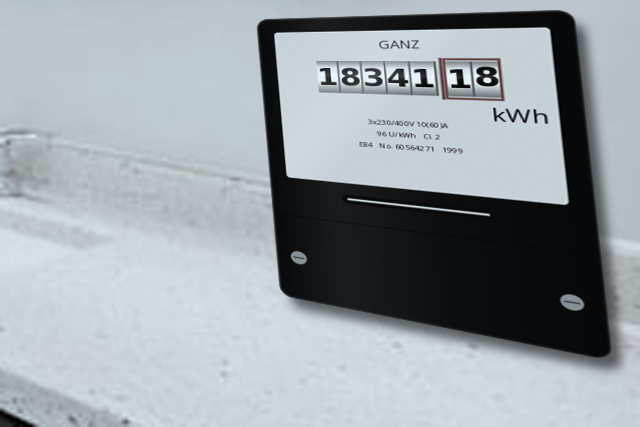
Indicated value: 18341.18 kWh
